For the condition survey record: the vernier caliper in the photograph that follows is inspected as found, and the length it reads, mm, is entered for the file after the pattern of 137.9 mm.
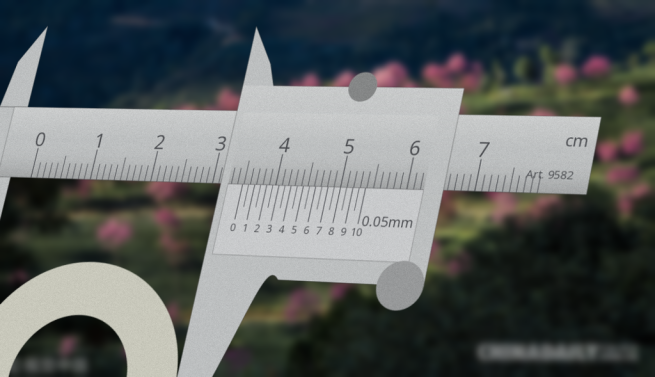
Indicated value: 34.8 mm
